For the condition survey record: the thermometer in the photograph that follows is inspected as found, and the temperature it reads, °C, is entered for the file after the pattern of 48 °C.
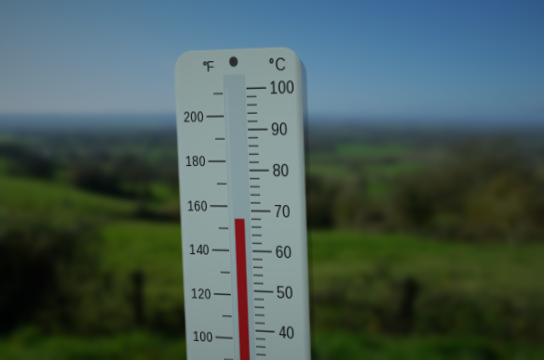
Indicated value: 68 °C
